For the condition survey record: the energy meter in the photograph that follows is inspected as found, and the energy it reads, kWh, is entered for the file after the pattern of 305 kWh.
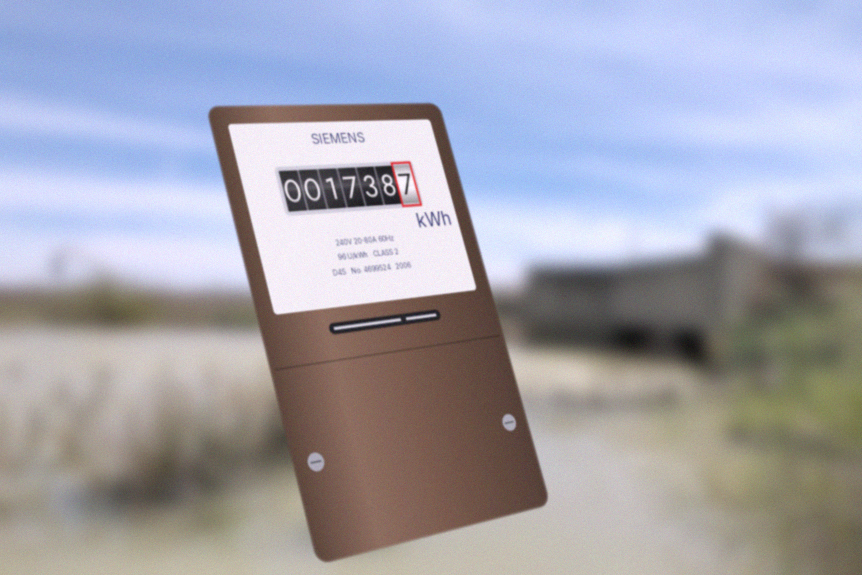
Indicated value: 1738.7 kWh
